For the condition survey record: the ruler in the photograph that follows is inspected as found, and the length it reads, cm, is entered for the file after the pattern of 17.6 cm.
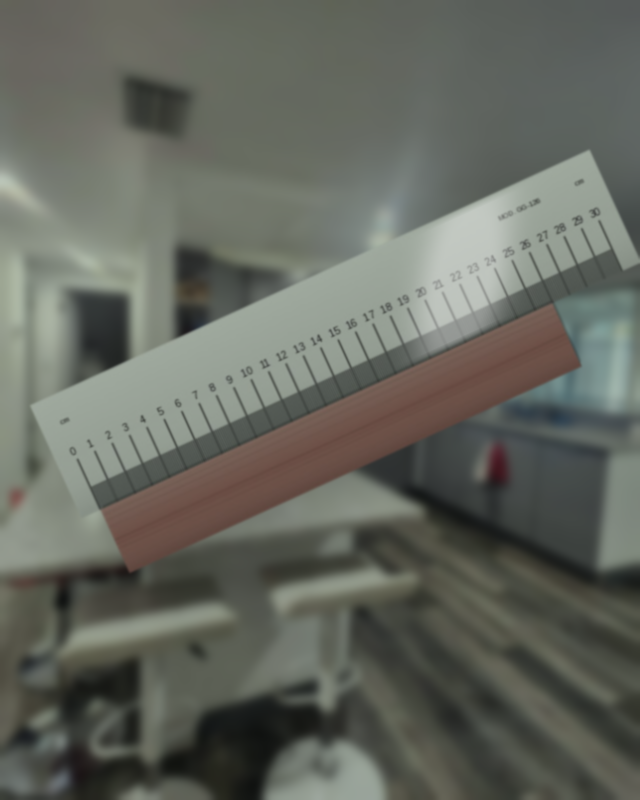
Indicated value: 26 cm
